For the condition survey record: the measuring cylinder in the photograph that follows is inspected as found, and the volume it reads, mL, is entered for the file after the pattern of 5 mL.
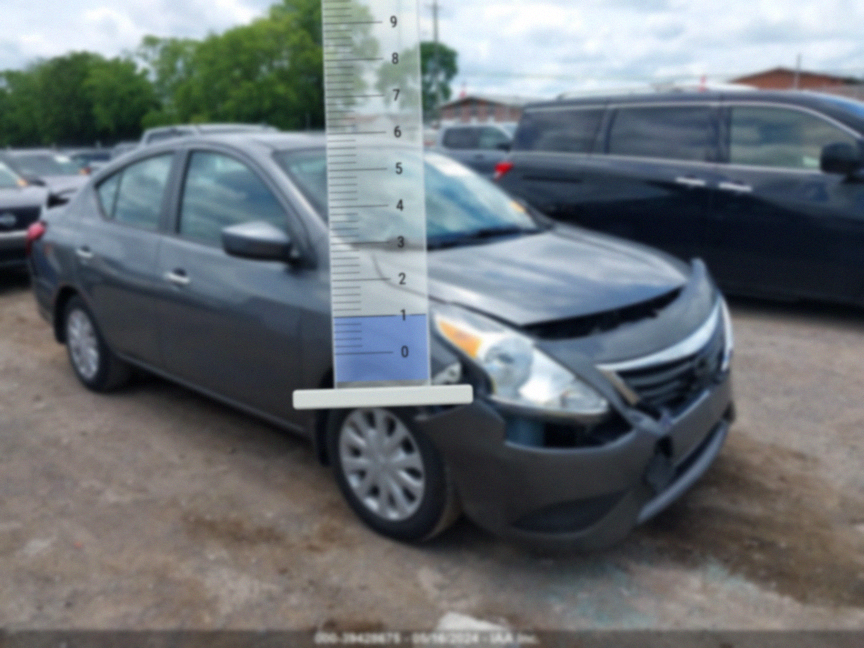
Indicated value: 1 mL
